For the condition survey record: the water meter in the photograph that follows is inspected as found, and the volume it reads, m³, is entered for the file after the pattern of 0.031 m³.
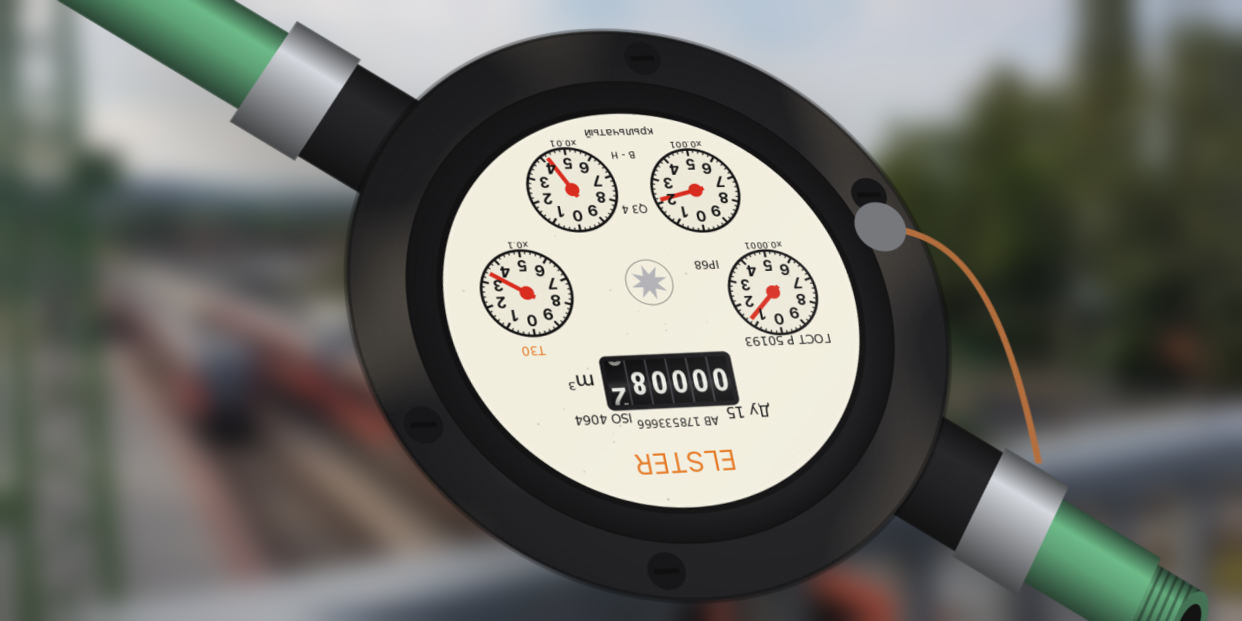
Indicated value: 82.3421 m³
